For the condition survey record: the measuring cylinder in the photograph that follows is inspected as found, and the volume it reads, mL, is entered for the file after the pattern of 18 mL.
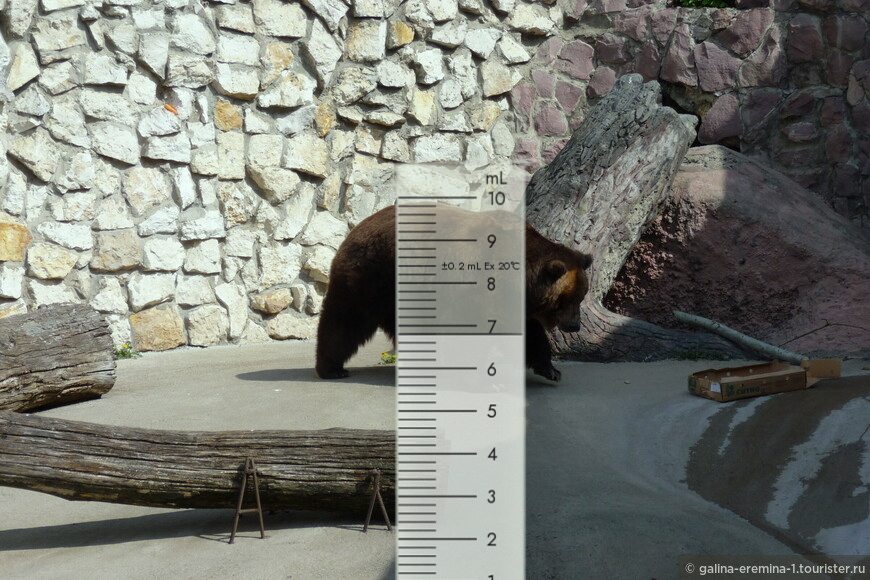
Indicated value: 6.8 mL
